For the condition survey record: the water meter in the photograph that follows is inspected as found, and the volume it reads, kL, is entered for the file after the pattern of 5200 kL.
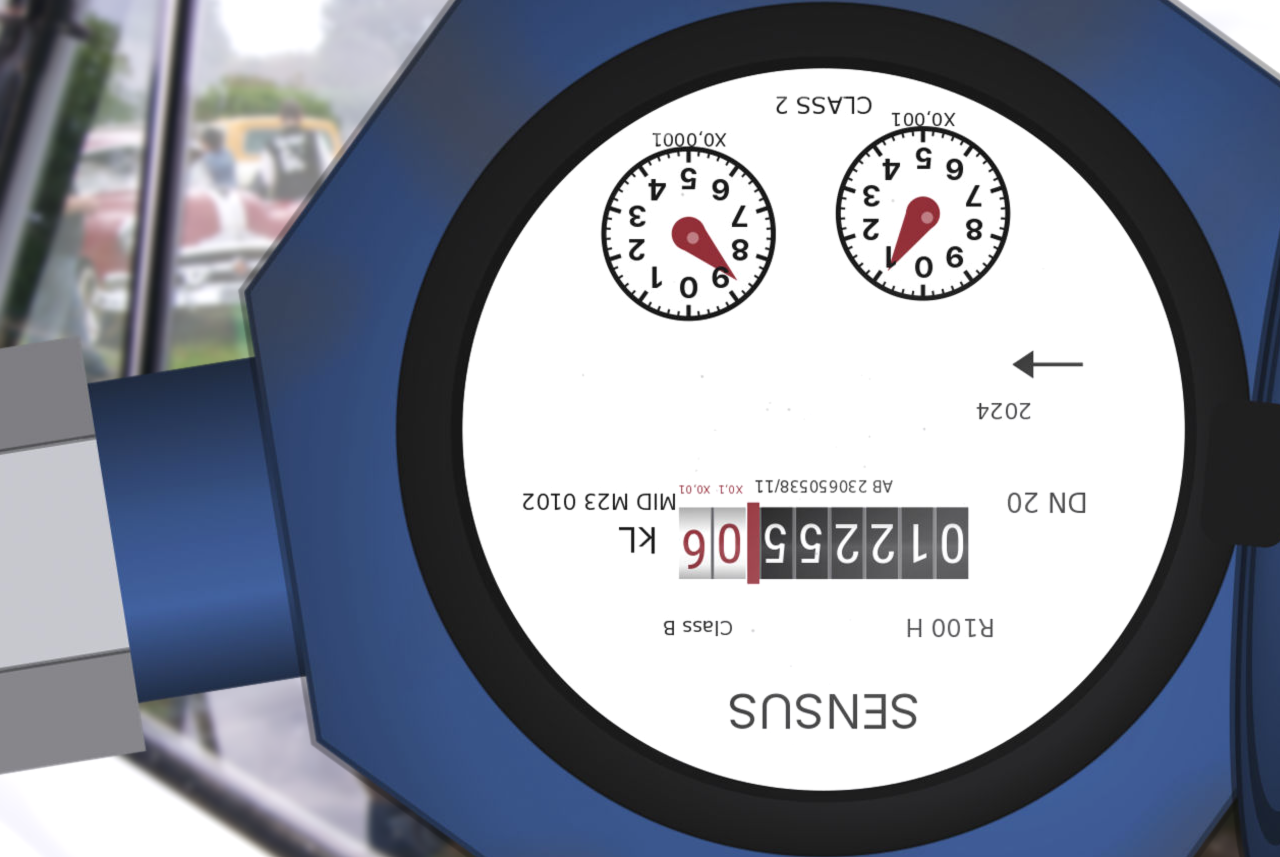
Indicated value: 12255.0608 kL
